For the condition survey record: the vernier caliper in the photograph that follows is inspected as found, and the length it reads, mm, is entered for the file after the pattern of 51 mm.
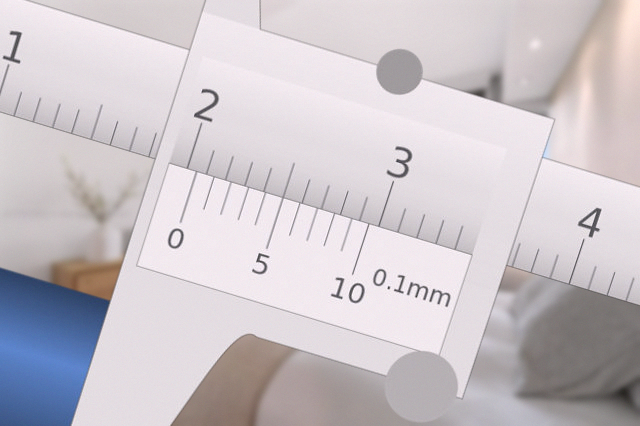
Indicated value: 20.5 mm
